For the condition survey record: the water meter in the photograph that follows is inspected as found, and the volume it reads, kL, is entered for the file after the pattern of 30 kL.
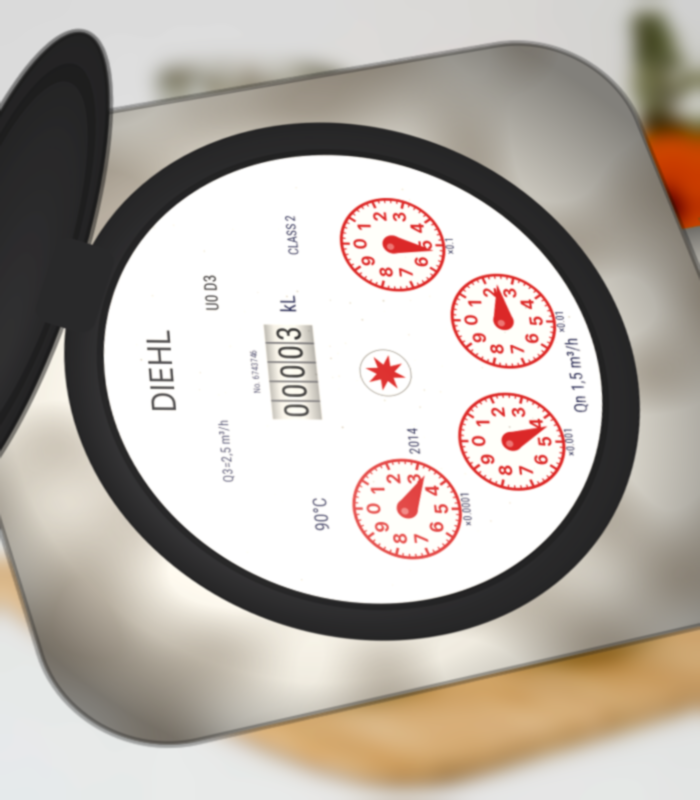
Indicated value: 3.5243 kL
